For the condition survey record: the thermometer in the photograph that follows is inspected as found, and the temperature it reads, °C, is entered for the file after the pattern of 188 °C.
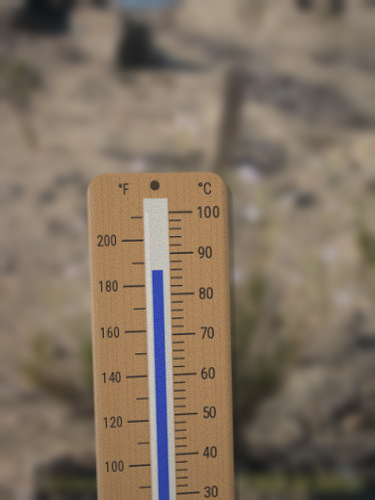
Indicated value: 86 °C
